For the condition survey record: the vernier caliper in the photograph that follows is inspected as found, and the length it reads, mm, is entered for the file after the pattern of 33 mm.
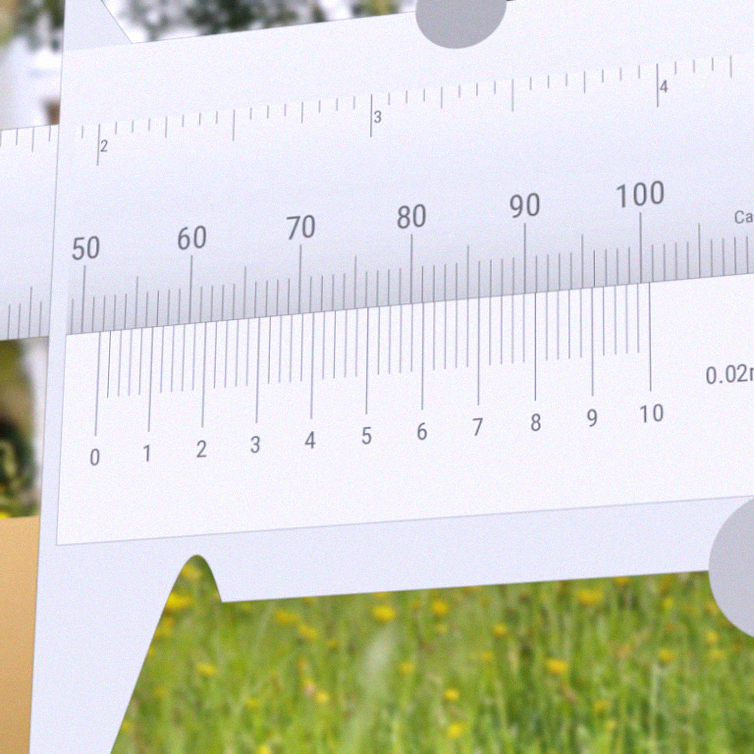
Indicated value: 51.7 mm
